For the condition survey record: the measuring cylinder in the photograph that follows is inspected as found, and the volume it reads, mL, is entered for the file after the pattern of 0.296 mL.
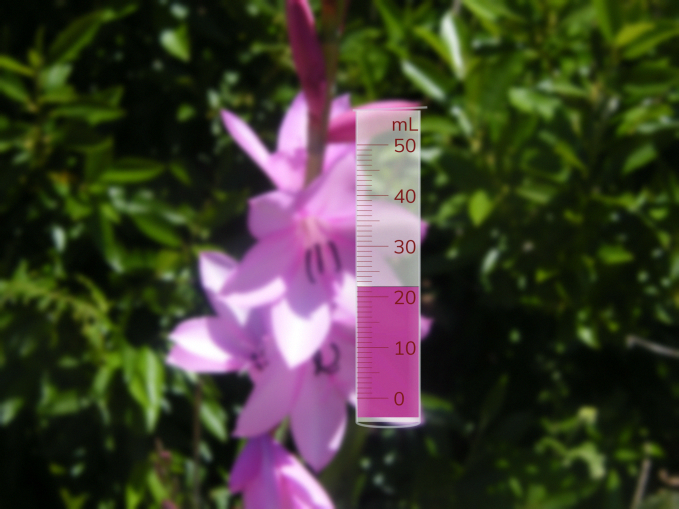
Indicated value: 22 mL
